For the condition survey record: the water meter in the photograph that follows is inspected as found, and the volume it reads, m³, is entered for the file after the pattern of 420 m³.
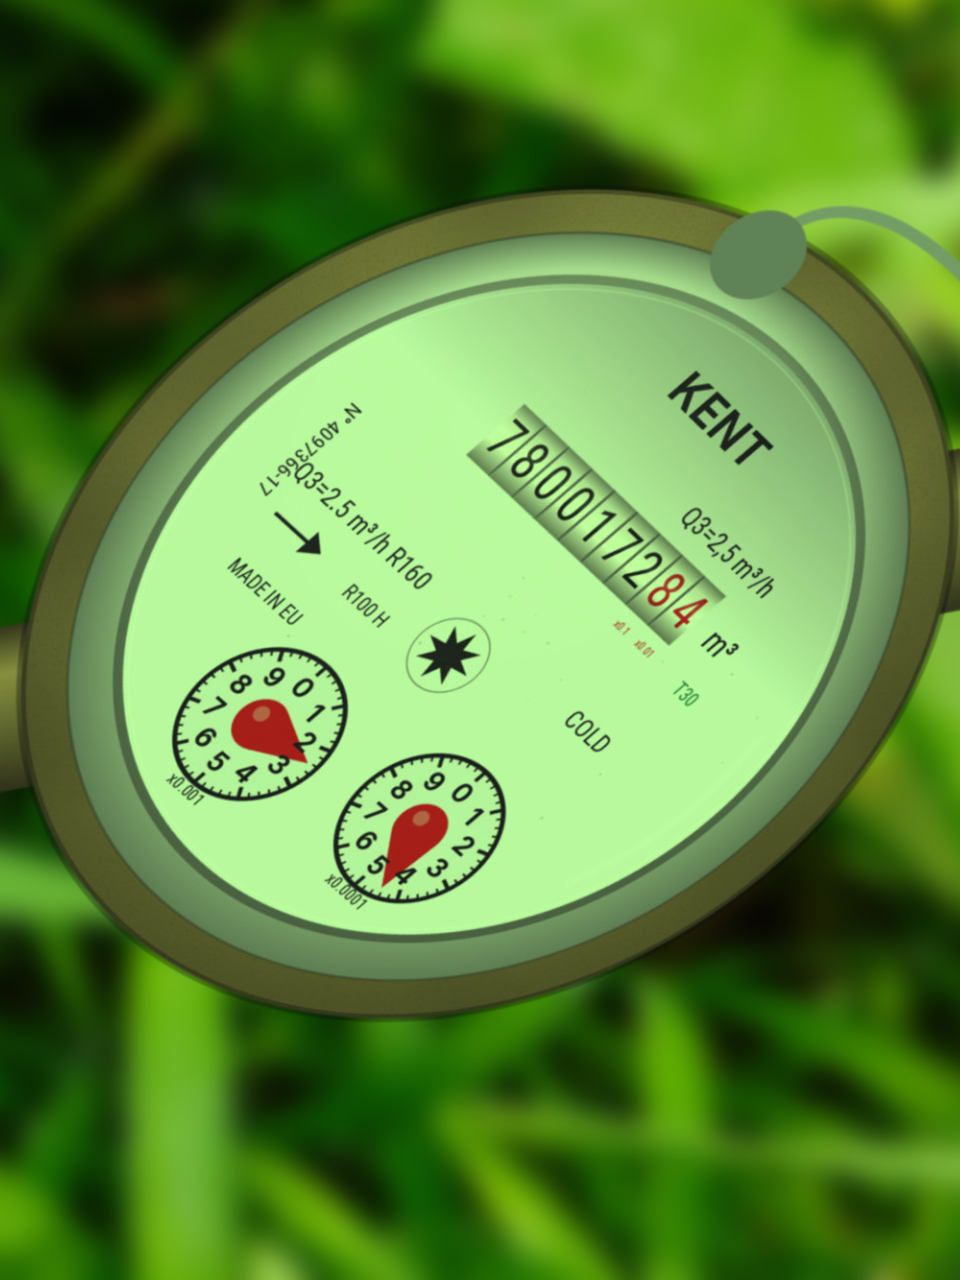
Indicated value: 7800172.8424 m³
